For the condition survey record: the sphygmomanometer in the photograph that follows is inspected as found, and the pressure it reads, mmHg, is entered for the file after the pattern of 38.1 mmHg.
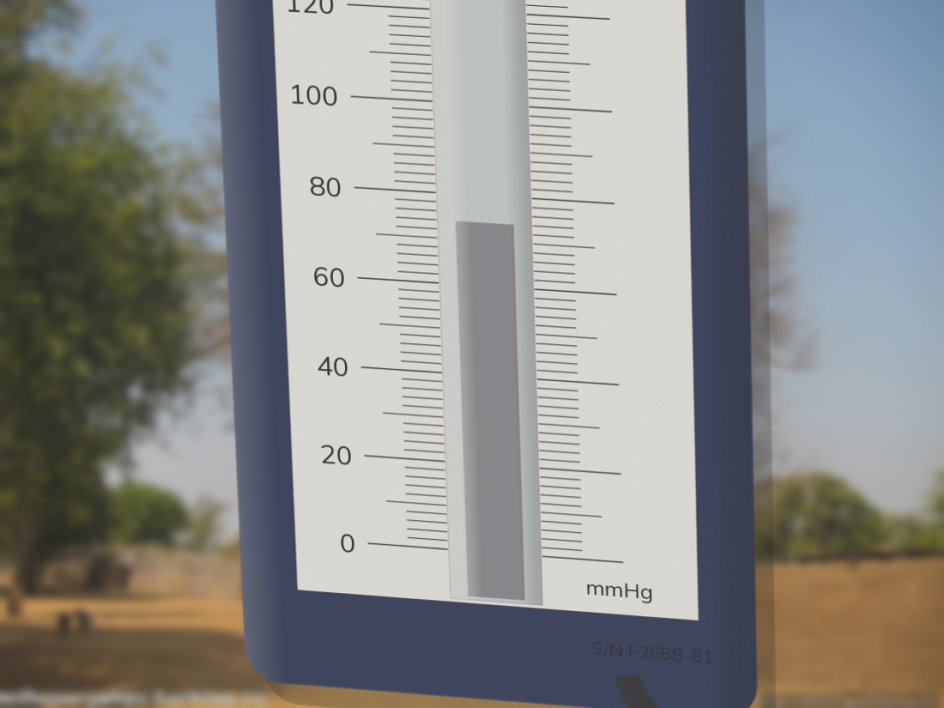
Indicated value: 74 mmHg
